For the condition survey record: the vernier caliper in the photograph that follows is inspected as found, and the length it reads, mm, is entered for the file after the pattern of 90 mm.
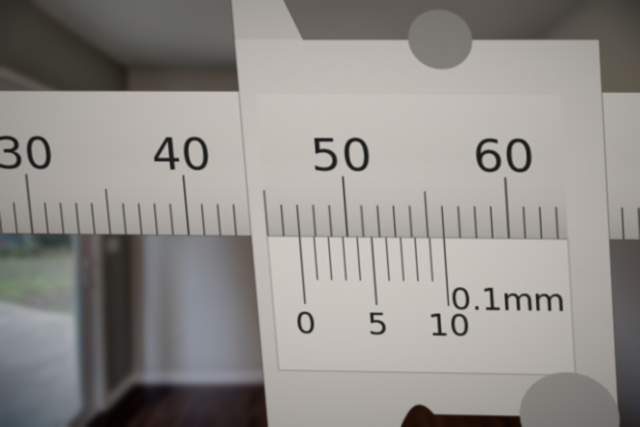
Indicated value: 47.0 mm
